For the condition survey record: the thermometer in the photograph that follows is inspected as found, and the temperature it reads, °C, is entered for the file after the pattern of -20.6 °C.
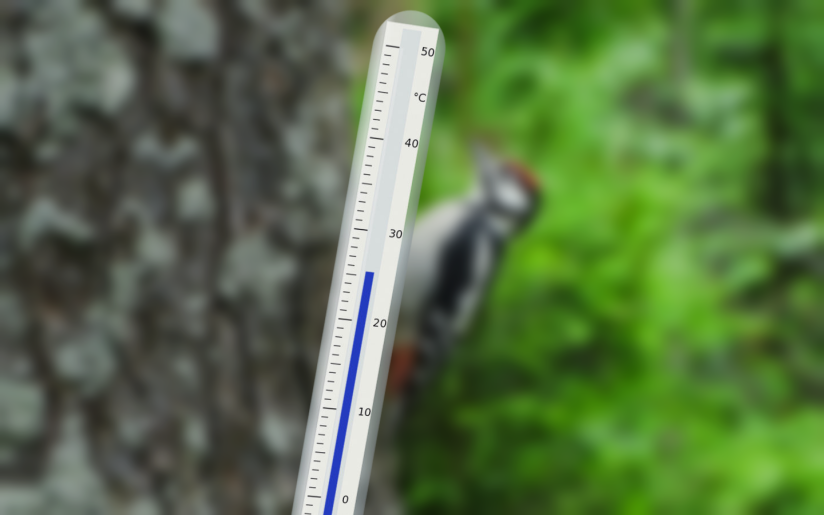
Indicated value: 25.5 °C
